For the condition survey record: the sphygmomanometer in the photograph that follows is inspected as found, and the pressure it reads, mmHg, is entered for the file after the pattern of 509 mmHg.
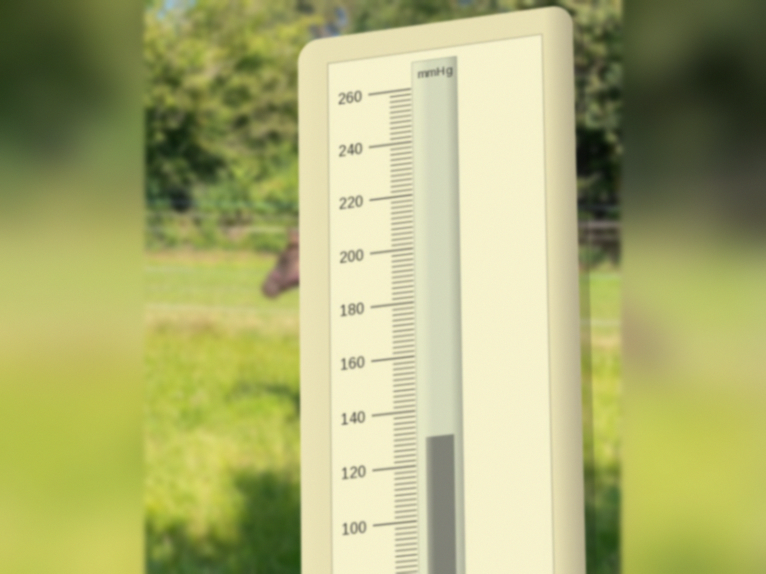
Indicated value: 130 mmHg
